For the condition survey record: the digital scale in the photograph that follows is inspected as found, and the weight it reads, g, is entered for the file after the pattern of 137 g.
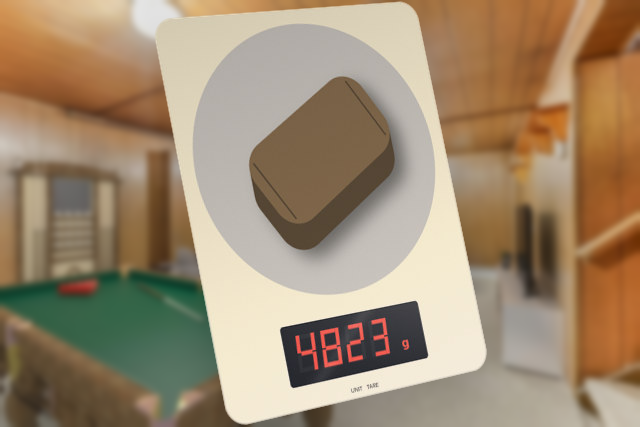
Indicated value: 4823 g
